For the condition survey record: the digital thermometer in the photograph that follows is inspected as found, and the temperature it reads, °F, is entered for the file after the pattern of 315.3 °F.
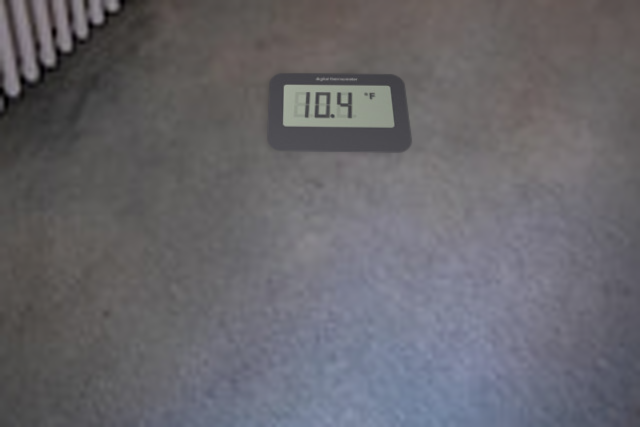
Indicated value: 10.4 °F
